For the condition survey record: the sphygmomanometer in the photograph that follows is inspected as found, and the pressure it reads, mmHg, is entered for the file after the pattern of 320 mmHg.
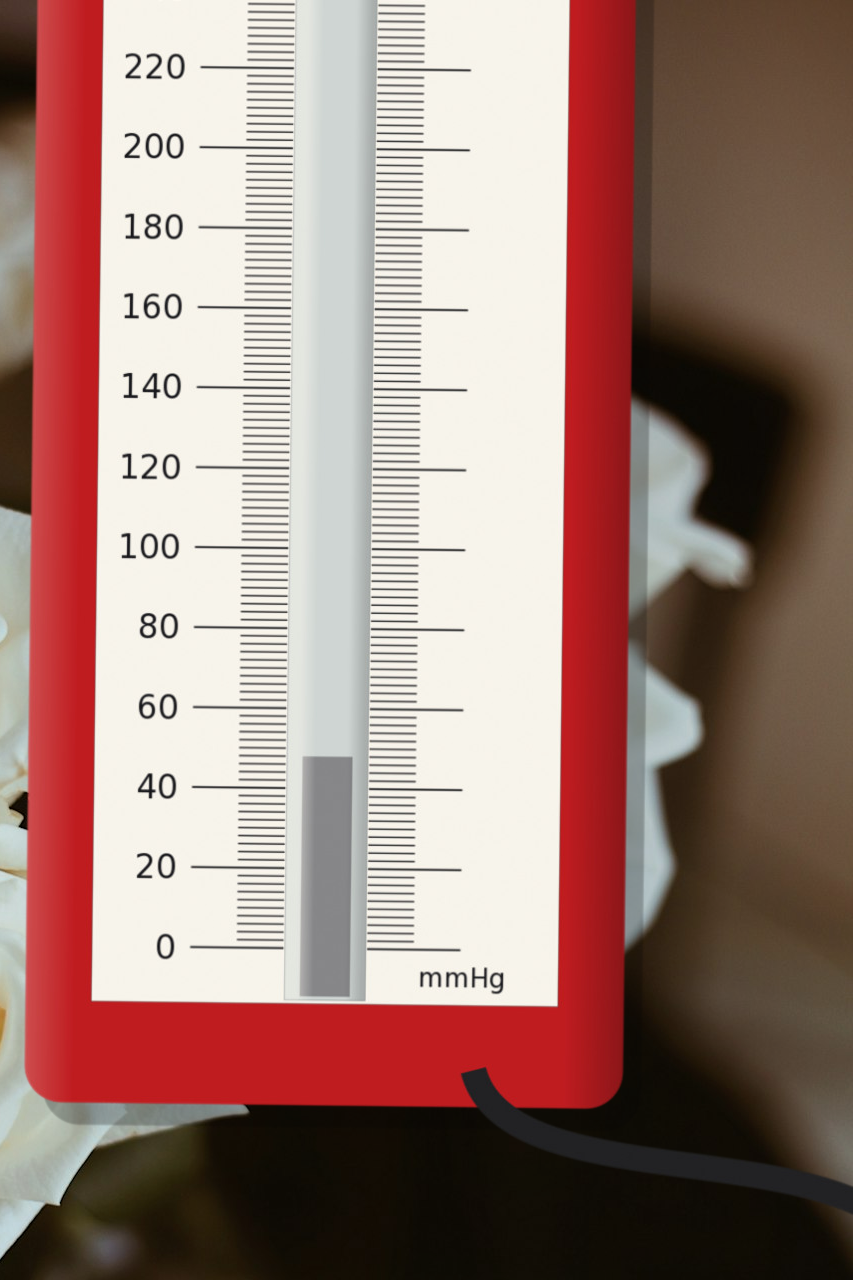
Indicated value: 48 mmHg
